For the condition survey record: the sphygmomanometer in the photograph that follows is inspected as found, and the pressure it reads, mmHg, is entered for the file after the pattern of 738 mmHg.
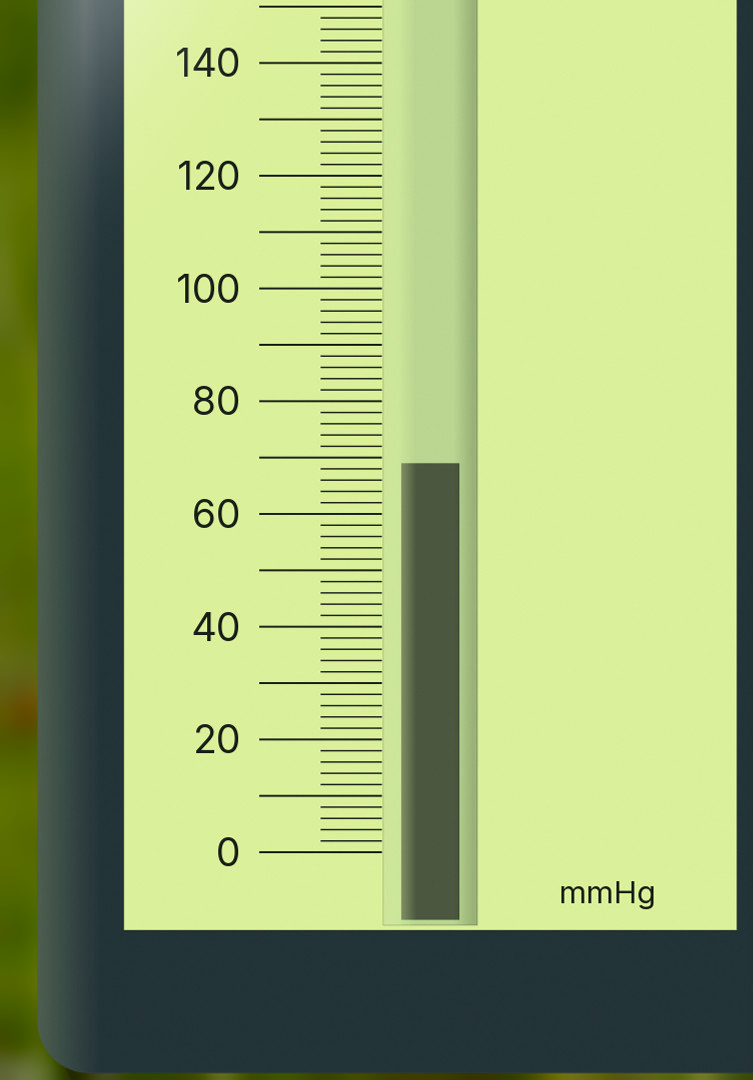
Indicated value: 69 mmHg
